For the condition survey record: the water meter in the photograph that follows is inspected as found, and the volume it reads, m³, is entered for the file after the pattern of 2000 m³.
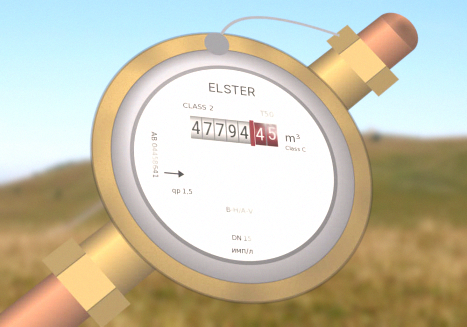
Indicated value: 47794.45 m³
